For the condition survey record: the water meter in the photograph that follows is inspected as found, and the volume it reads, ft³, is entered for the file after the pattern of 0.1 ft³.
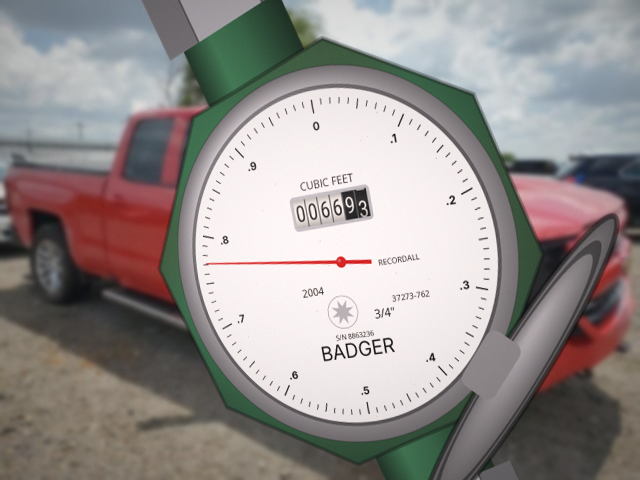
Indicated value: 6692.77 ft³
